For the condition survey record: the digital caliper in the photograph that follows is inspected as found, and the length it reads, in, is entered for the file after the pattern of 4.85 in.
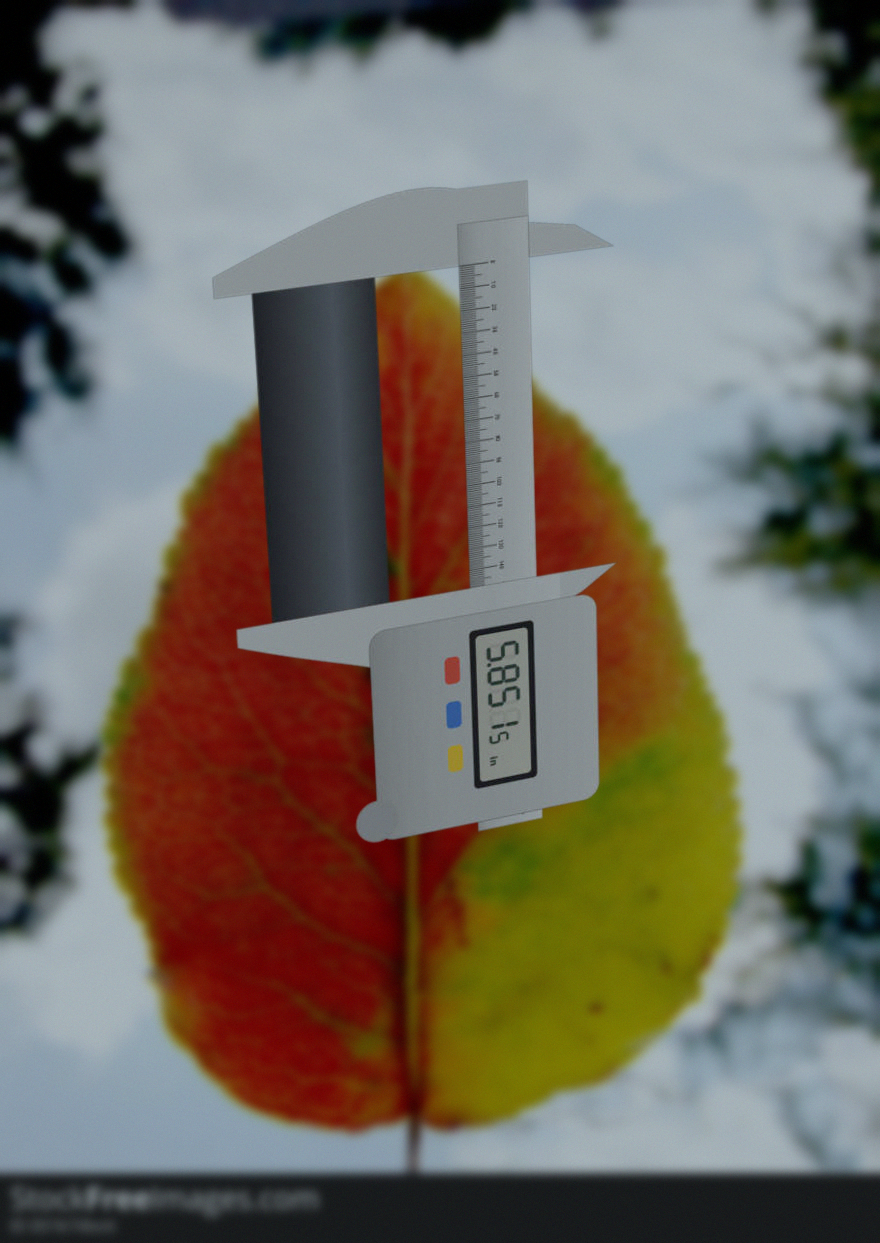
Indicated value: 5.8515 in
